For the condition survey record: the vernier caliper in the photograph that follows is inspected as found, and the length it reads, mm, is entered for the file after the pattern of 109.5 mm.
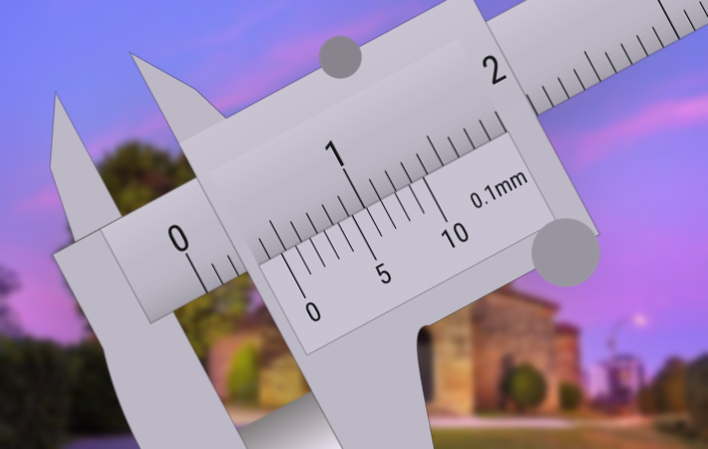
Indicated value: 4.7 mm
